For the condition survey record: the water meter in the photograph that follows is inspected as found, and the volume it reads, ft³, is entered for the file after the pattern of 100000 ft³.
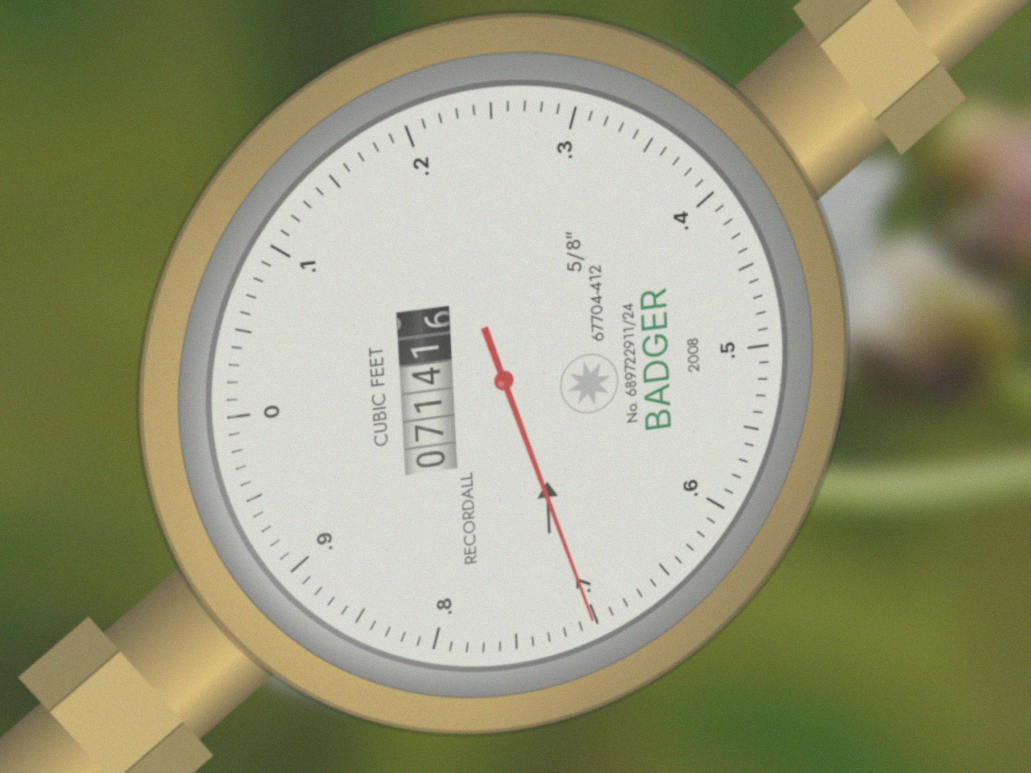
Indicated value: 71415.70 ft³
